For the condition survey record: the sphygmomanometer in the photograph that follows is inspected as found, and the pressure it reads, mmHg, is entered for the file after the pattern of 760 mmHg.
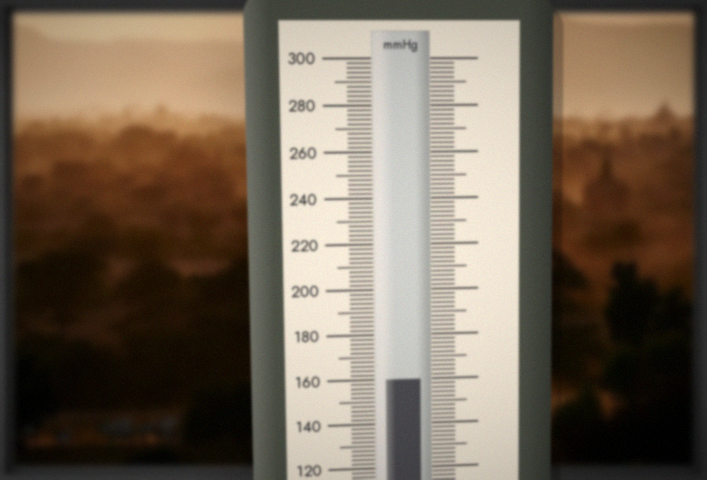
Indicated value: 160 mmHg
